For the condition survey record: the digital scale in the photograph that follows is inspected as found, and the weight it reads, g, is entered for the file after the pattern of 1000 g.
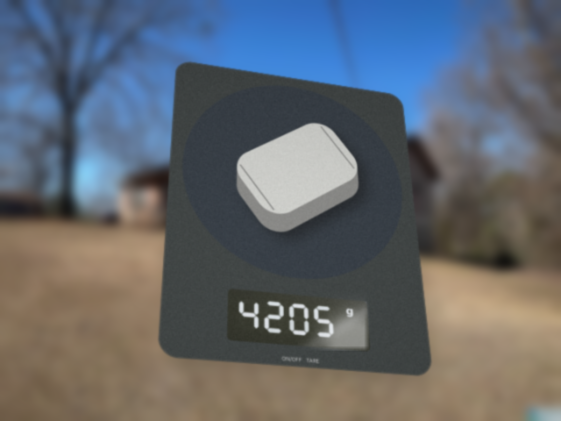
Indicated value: 4205 g
